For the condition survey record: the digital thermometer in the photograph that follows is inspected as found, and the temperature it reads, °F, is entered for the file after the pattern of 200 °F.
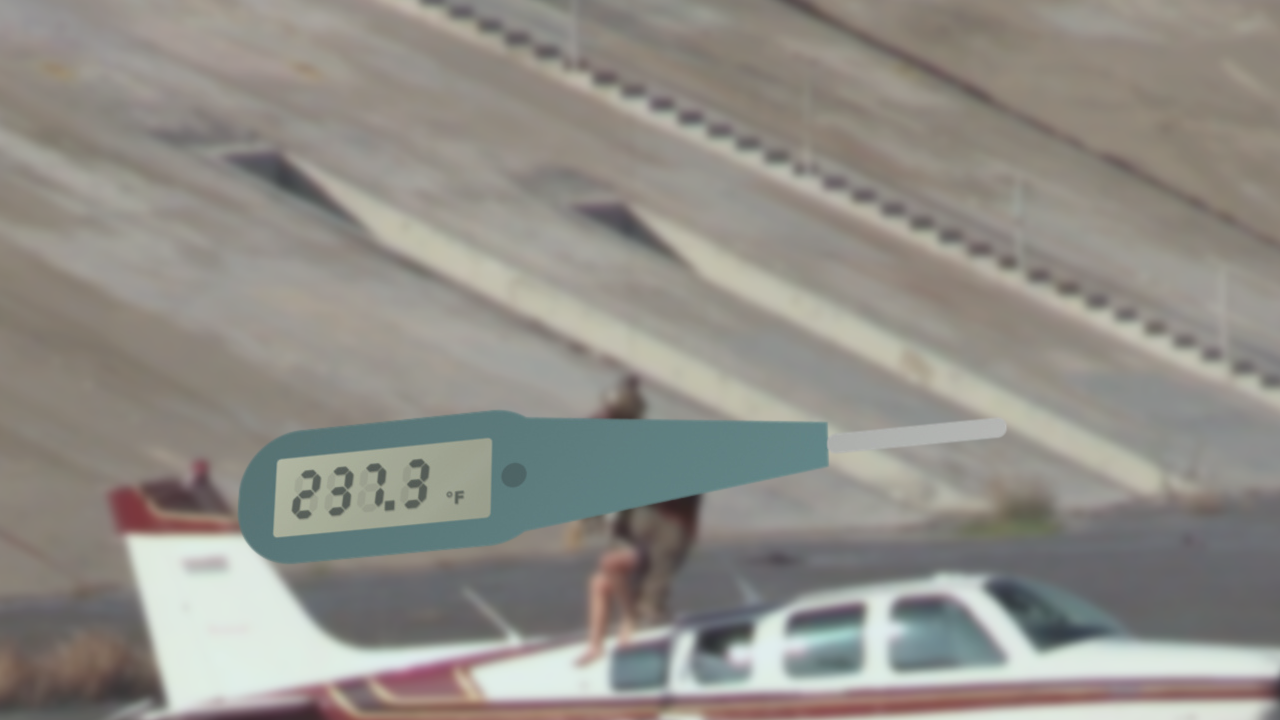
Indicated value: 237.3 °F
